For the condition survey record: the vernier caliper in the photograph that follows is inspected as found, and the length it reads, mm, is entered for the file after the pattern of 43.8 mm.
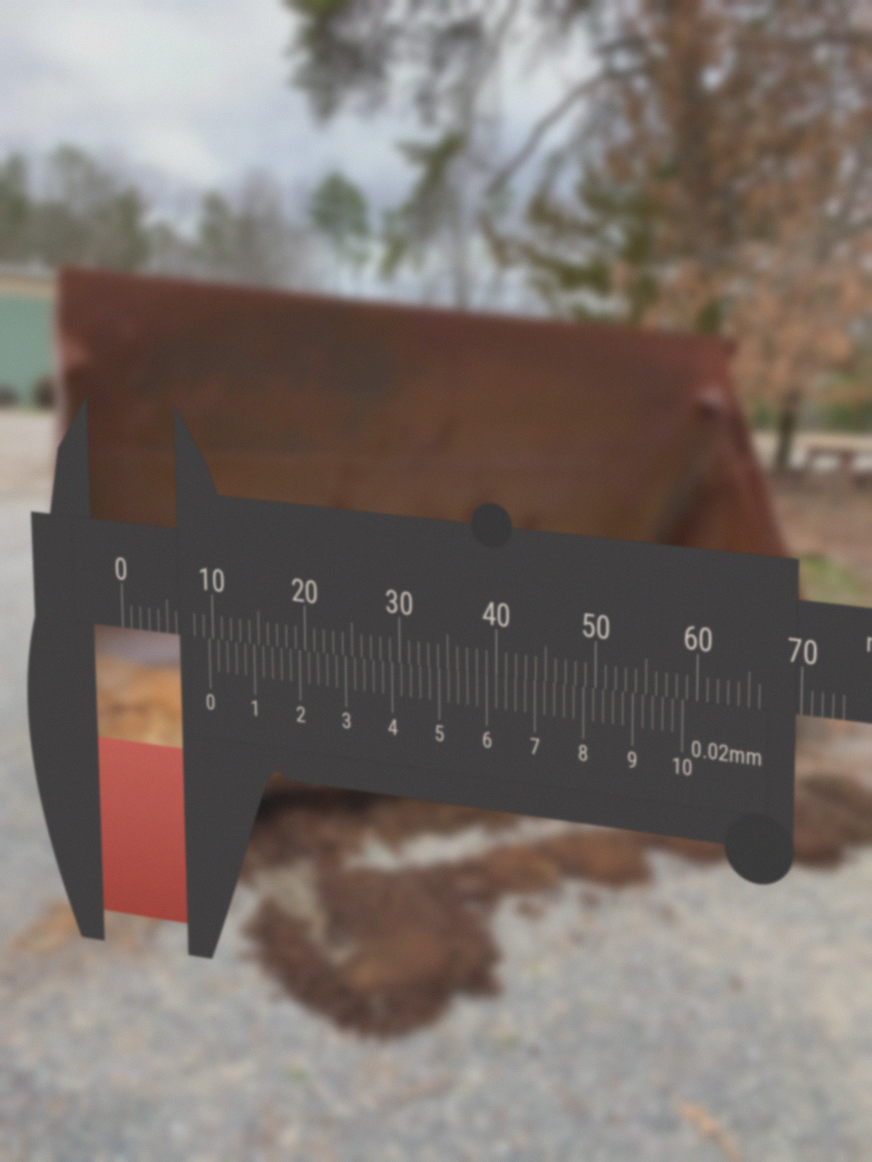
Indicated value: 9.6 mm
